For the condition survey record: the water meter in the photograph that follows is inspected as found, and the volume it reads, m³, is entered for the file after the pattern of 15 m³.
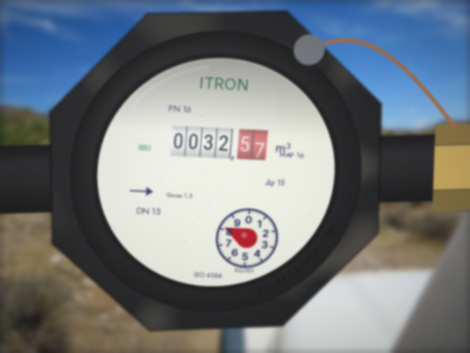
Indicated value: 32.568 m³
